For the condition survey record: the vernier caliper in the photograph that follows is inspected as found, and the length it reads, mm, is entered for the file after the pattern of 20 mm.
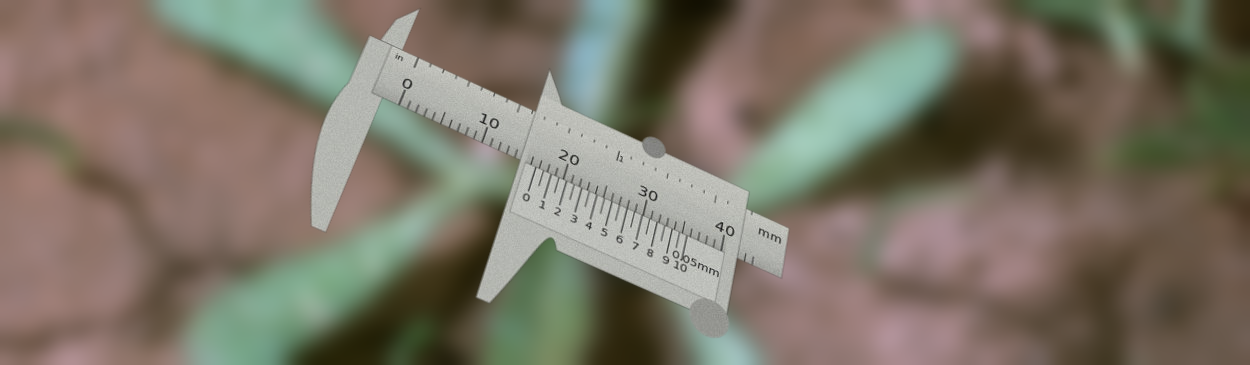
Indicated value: 16.6 mm
